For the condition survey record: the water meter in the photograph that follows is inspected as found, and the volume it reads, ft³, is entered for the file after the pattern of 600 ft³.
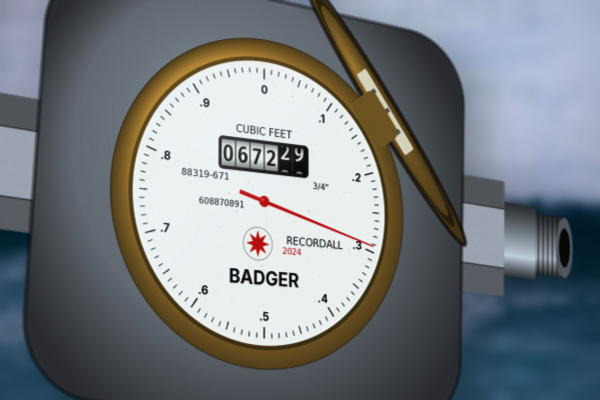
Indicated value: 67229.29 ft³
